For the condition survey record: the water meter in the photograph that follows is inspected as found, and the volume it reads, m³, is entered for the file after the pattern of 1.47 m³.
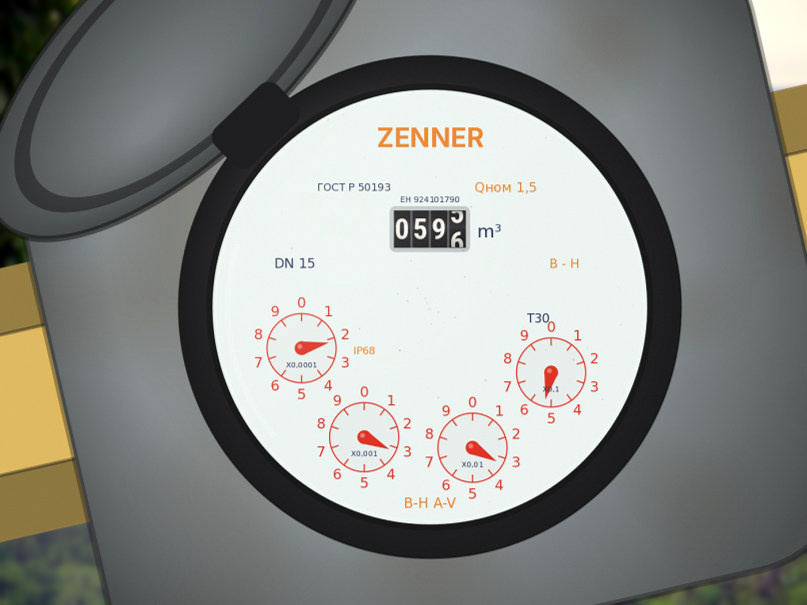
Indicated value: 595.5332 m³
